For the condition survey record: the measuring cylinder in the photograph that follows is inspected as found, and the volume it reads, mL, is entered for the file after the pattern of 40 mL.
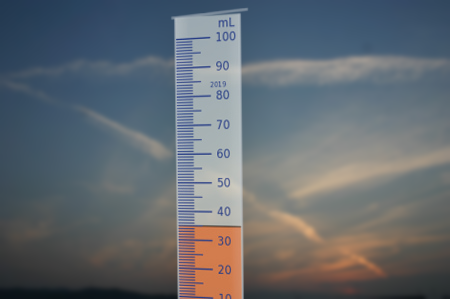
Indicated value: 35 mL
